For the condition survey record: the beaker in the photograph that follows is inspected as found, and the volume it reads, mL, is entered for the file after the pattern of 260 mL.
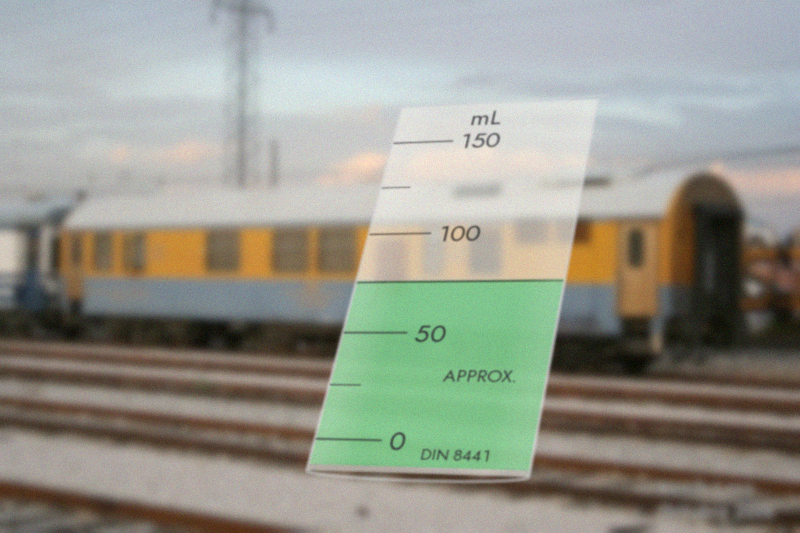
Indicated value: 75 mL
